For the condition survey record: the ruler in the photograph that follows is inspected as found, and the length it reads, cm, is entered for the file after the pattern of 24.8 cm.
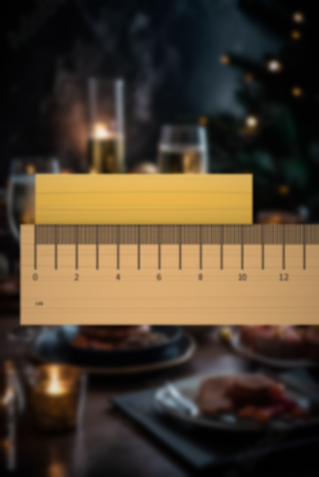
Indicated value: 10.5 cm
